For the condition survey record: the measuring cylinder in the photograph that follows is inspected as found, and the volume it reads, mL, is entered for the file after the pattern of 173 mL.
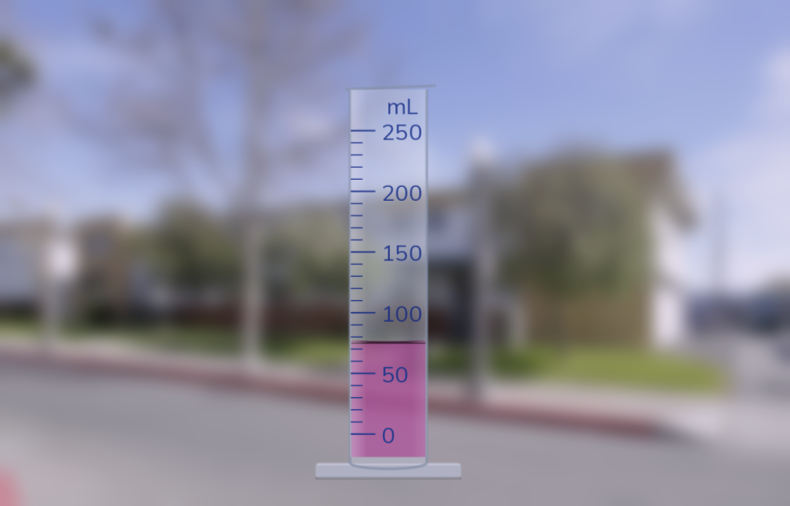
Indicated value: 75 mL
